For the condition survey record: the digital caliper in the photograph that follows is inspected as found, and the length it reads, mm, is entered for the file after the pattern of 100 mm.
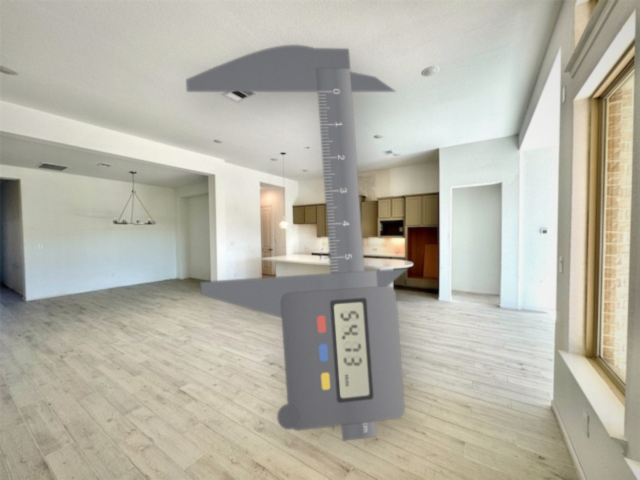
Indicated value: 54.73 mm
